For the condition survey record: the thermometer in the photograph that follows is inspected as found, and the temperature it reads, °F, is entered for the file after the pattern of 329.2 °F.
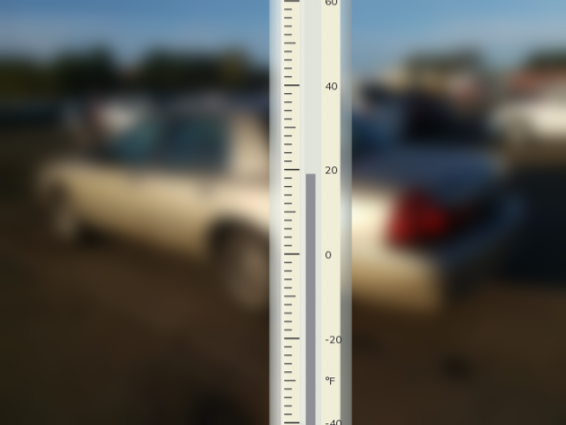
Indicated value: 19 °F
